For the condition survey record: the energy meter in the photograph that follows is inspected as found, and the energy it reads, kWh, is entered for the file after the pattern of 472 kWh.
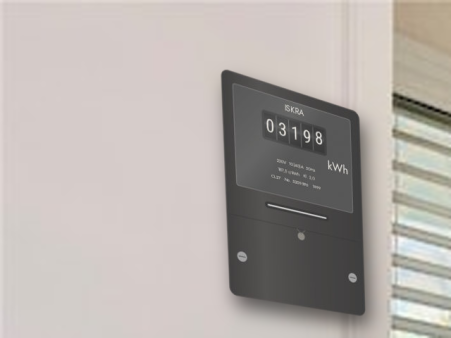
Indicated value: 3198 kWh
